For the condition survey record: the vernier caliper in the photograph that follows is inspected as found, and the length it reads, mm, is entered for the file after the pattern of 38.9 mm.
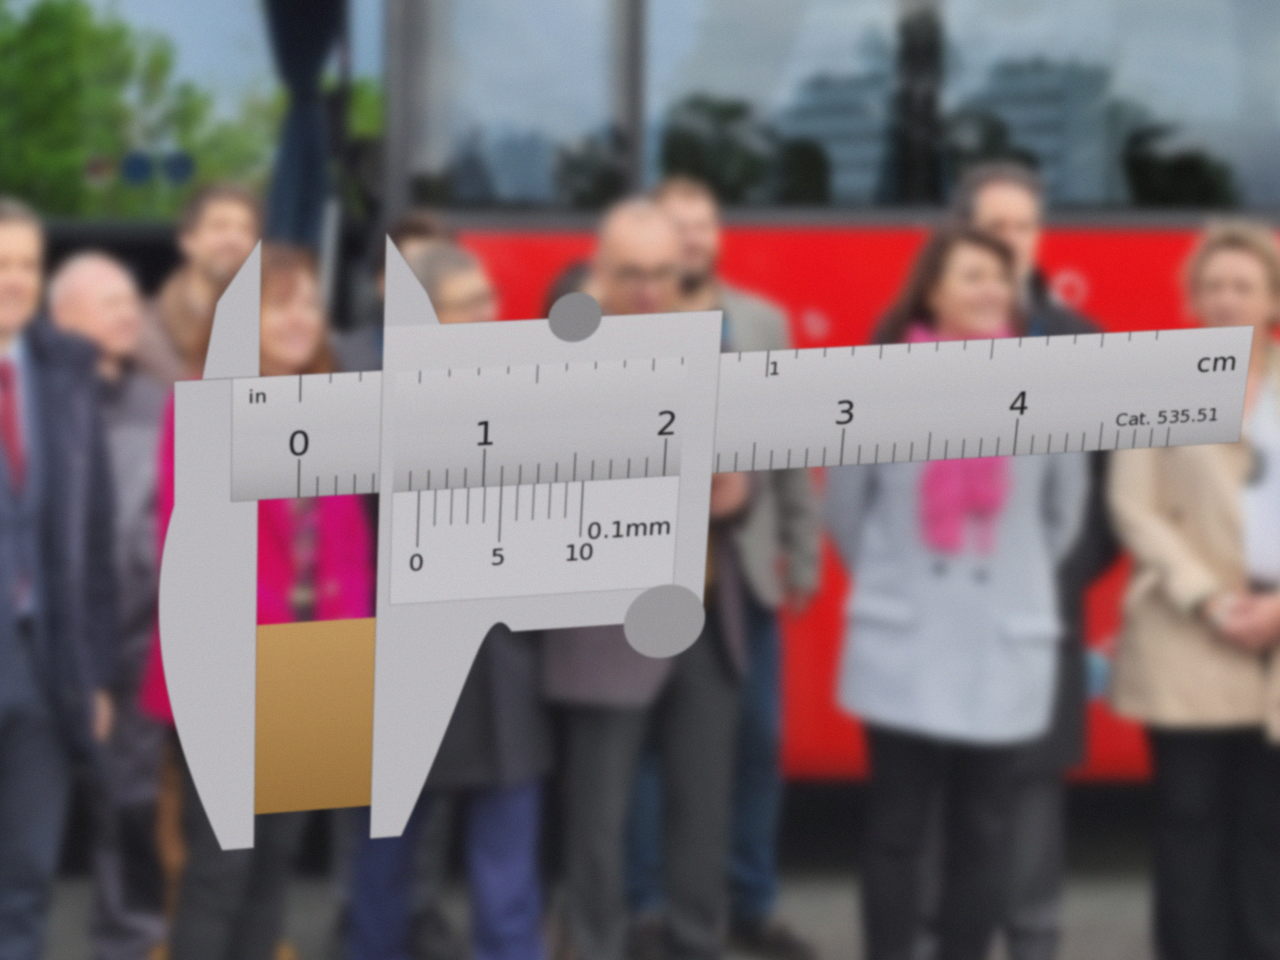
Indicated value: 6.5 mm
